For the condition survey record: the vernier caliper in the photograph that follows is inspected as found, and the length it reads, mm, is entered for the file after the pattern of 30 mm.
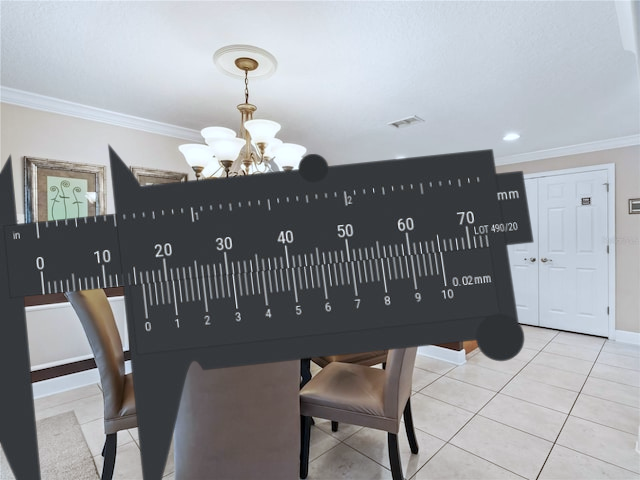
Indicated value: 16.2 mm
